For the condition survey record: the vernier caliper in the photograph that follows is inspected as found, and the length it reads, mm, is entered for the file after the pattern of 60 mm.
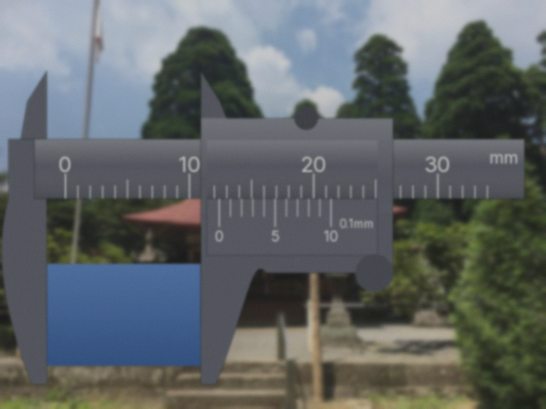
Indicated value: 12.4 mm
